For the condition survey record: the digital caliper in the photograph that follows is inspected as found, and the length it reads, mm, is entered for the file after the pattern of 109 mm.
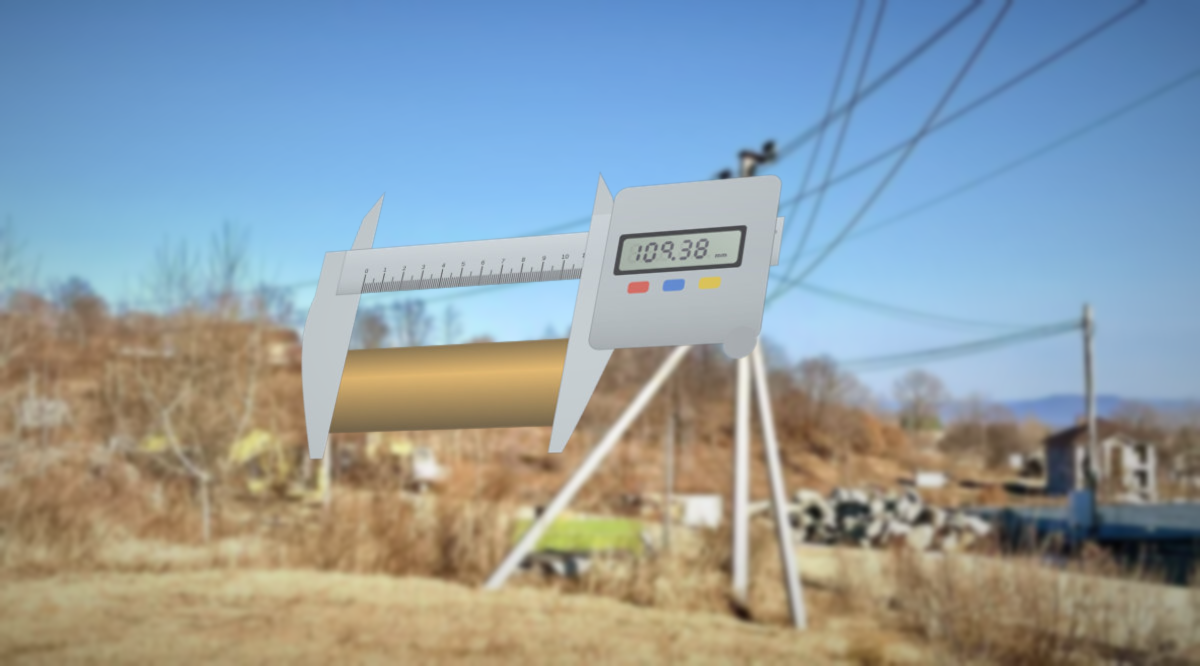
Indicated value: 109.38 mm
